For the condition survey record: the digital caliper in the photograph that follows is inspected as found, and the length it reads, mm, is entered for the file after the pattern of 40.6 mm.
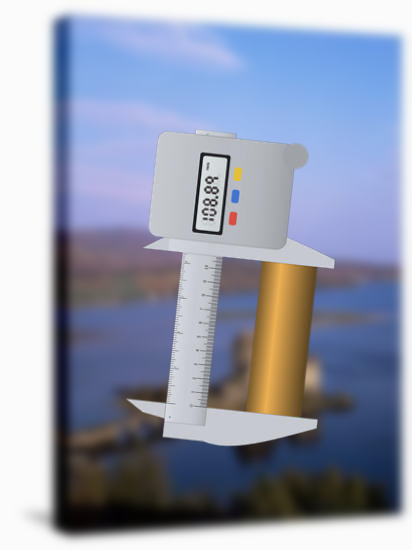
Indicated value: 108.89 mm
